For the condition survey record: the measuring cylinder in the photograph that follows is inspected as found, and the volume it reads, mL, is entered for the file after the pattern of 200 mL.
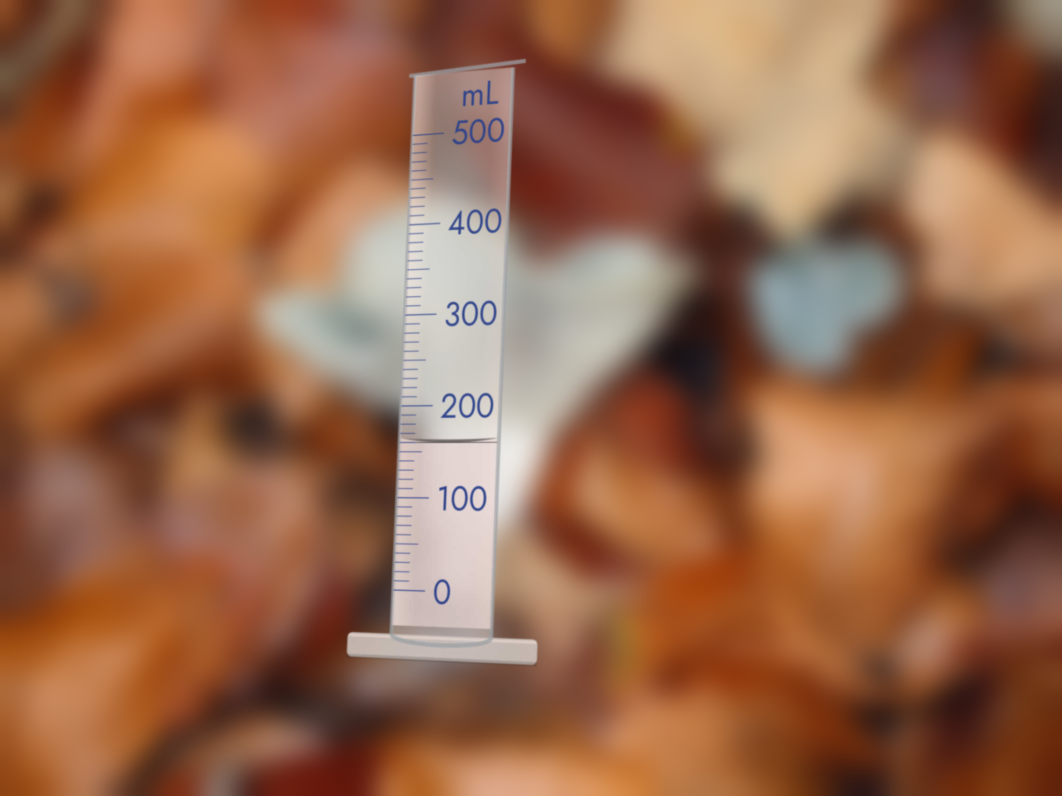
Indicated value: 160 mL
